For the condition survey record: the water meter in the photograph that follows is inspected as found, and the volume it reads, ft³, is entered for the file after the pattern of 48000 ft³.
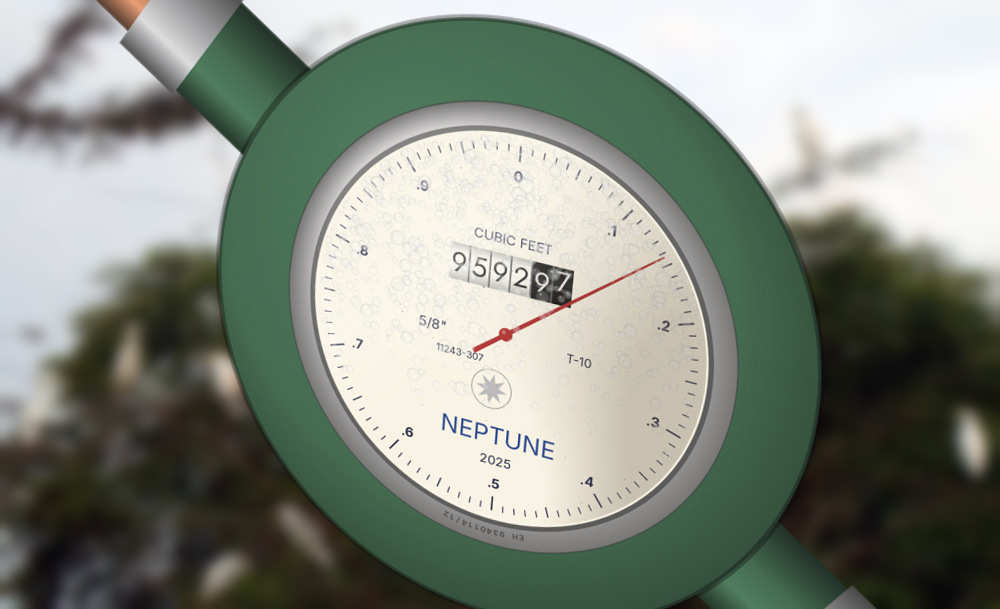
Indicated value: 959297.14 ft³
